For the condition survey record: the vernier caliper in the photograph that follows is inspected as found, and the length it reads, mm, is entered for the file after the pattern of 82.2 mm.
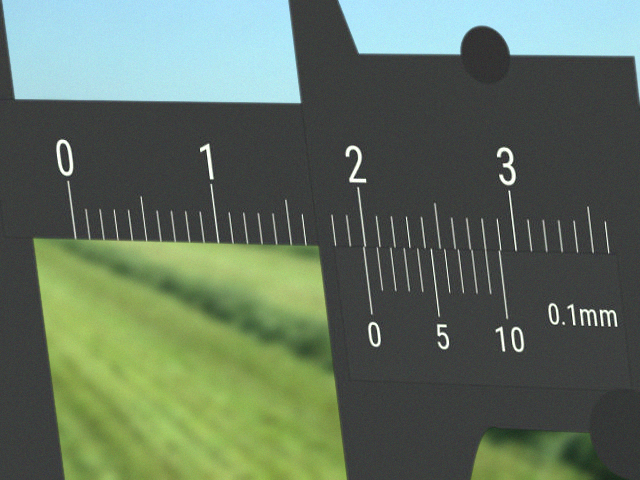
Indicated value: 19.9 mm
